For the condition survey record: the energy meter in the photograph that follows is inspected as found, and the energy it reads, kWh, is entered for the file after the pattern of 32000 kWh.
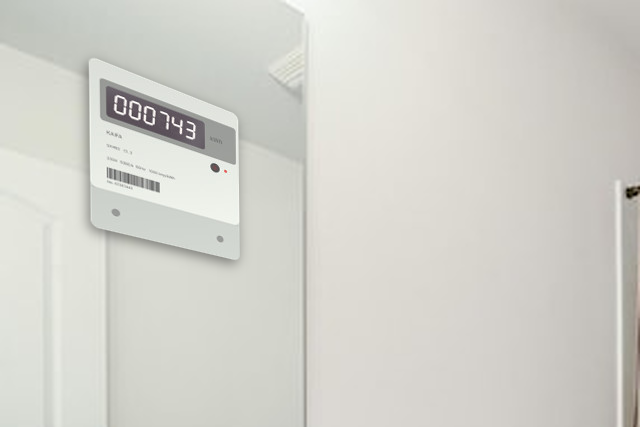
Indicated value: 743 kWh
